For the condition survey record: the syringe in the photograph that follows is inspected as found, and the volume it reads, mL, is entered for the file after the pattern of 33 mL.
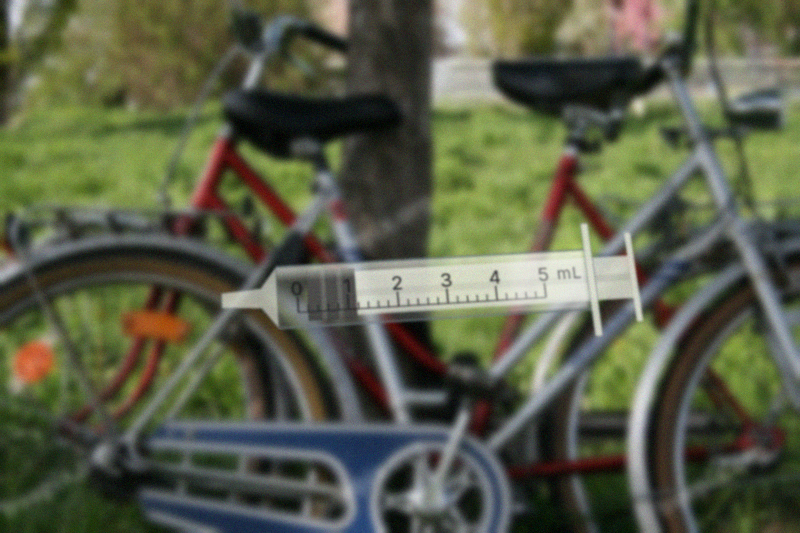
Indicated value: 0.2 mL
